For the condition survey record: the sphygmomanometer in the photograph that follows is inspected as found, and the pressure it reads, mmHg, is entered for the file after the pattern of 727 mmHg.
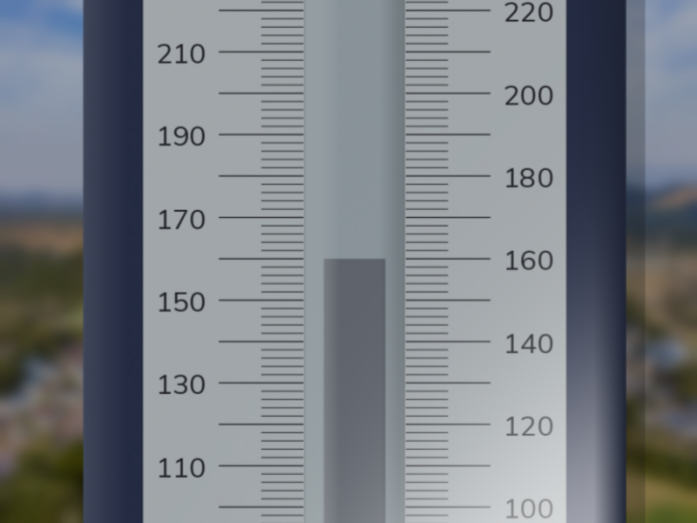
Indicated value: 160 mmHg
